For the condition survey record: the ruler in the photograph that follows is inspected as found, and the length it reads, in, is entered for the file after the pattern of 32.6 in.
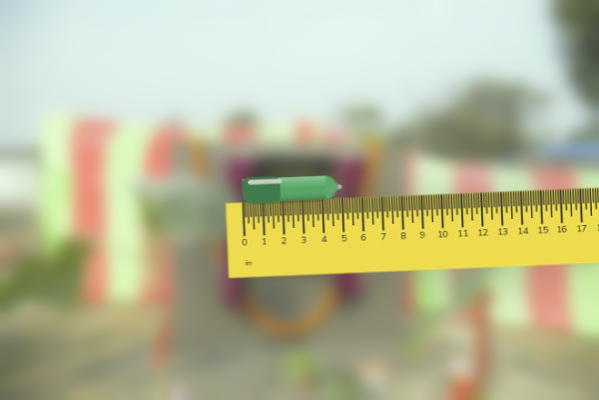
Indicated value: 5 in
